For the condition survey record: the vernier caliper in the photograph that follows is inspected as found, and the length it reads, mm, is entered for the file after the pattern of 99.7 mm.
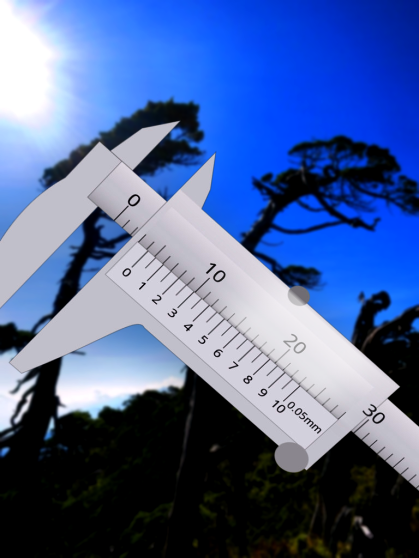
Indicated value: 4.2 mm
